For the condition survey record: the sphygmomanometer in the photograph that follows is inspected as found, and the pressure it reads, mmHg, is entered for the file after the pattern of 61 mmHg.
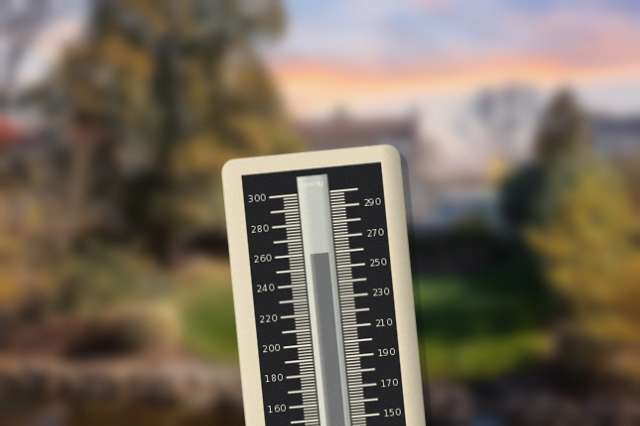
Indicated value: 260 mmHg
